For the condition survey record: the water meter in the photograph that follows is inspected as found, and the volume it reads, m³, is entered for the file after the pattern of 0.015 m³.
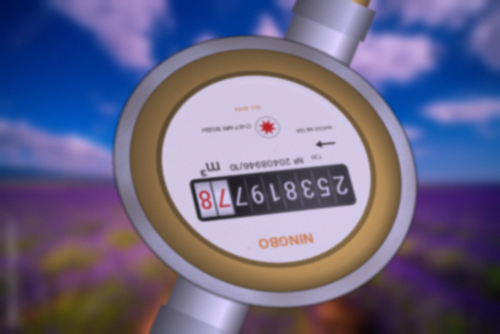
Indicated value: 2538197.78 m³
